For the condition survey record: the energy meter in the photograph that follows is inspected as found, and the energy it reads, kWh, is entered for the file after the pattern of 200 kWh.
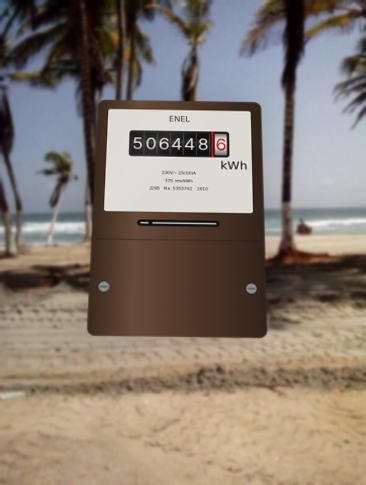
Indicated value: 506448.6 kWh
